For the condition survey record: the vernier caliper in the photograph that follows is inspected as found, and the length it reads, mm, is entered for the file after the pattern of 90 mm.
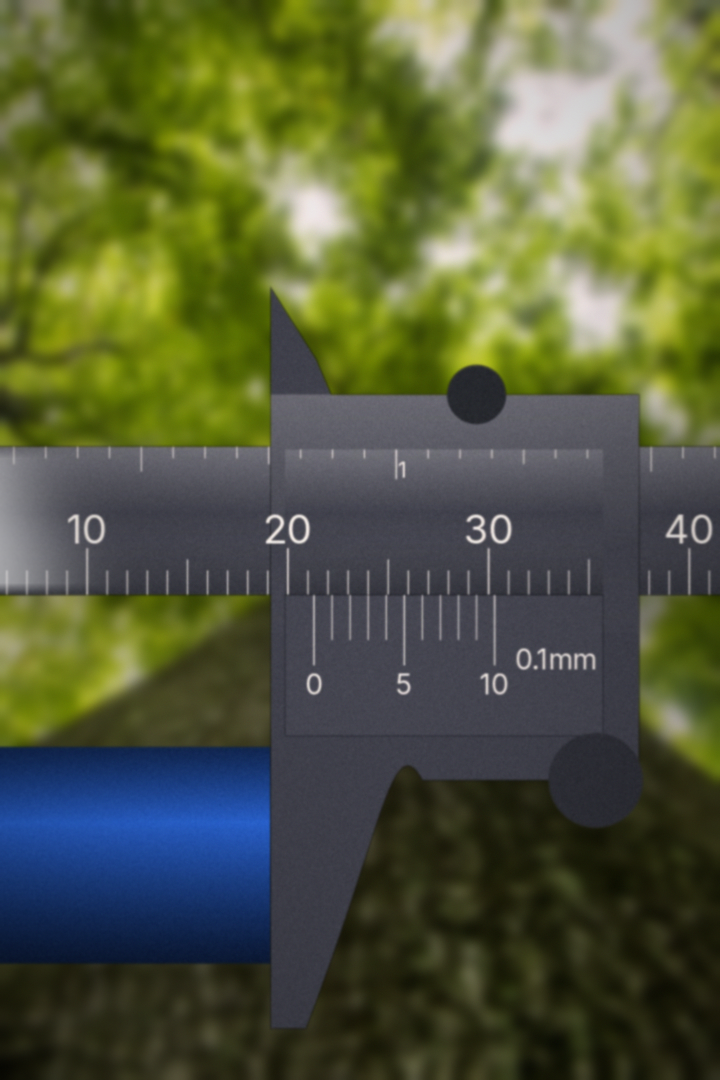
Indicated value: 21.3 mm
